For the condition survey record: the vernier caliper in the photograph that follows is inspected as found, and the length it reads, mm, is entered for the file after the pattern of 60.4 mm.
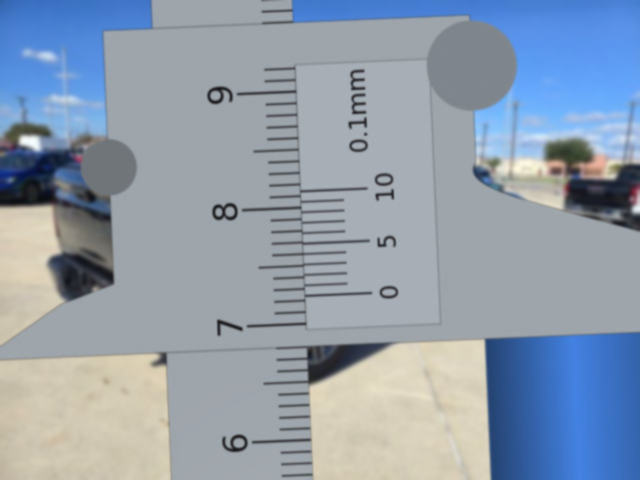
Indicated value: 72.4 mm
